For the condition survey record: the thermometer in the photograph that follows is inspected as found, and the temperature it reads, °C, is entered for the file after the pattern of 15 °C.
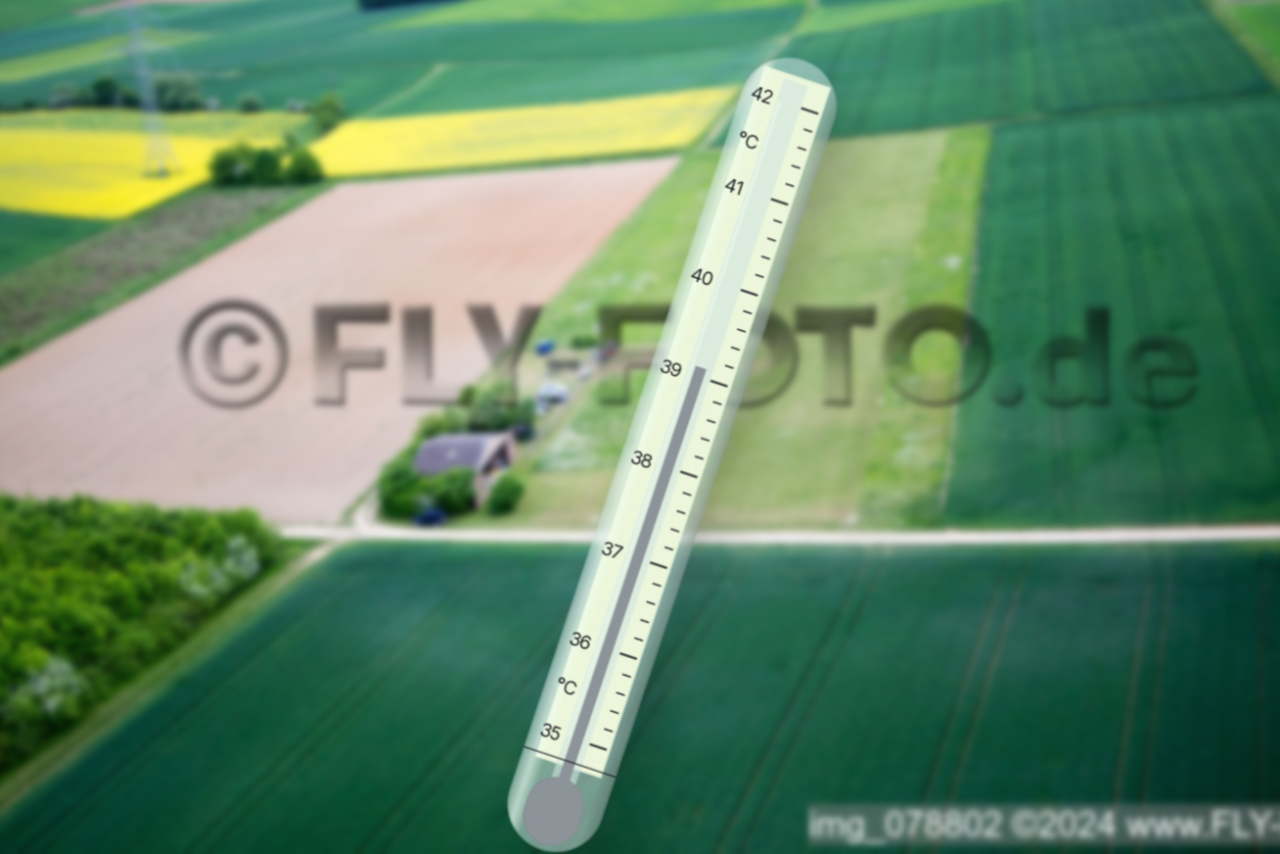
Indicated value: 39.1 °C
